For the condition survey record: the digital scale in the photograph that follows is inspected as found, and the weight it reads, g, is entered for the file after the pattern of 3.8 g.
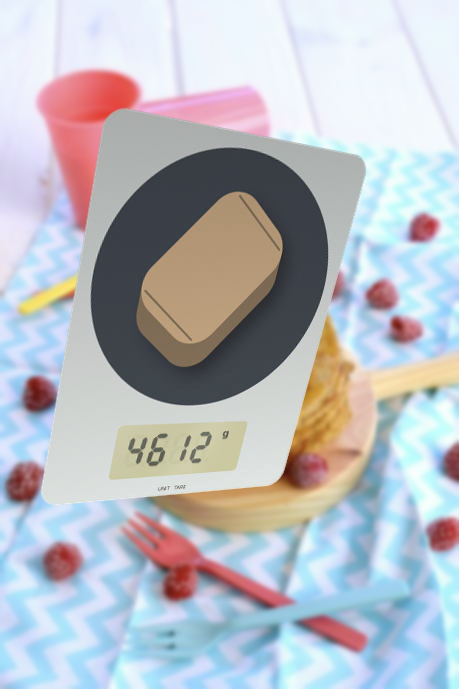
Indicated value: 4612 g
